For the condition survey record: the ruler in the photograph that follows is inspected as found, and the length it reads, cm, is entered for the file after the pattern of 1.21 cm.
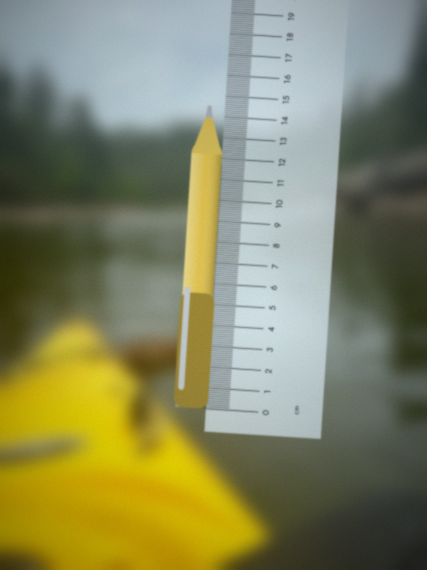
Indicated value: 14.5 cm
